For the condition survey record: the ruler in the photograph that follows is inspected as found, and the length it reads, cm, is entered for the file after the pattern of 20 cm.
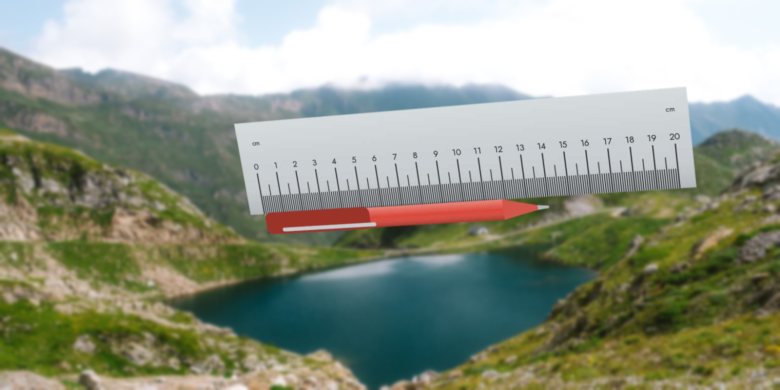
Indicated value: 14 cm
